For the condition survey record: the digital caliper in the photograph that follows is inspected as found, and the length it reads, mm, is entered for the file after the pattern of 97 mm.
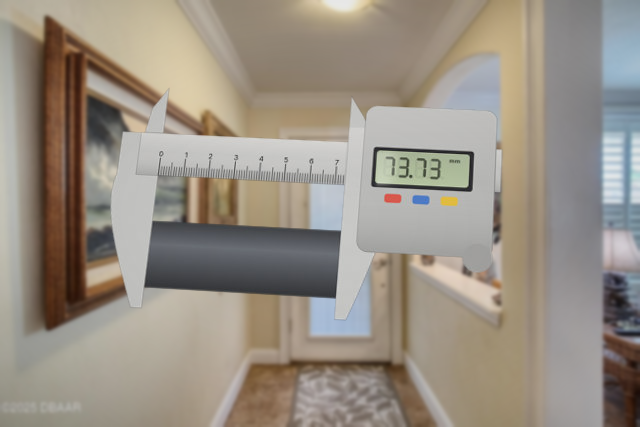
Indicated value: 73.73 mm
